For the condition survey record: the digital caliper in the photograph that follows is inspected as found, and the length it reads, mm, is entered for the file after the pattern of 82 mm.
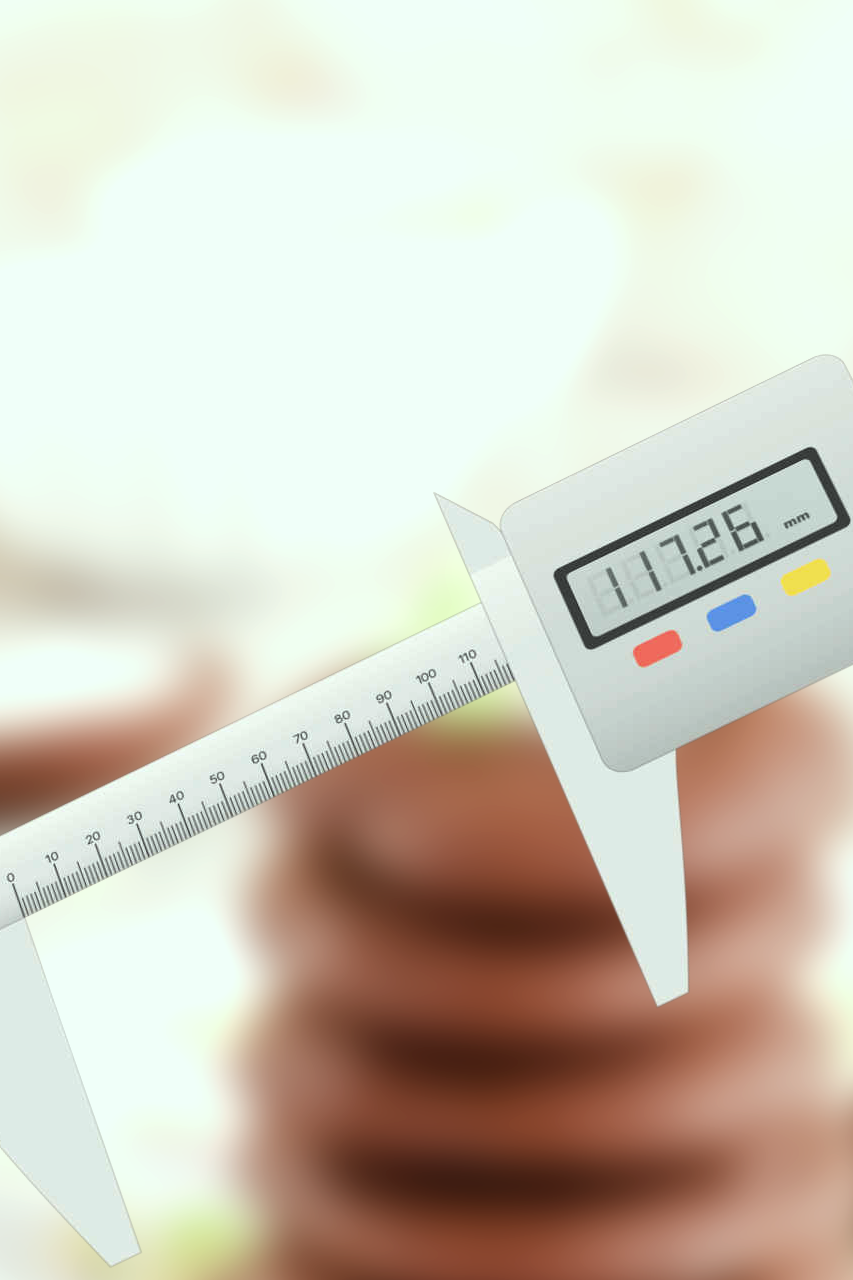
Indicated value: 117.26 mm
